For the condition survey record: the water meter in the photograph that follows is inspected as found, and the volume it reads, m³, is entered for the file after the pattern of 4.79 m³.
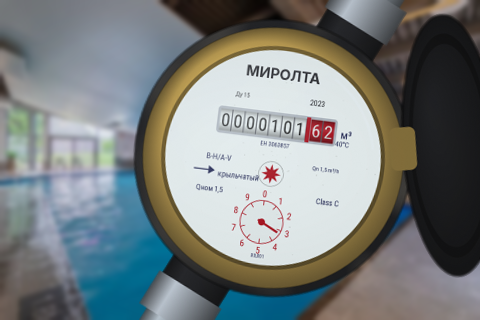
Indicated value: 101.623 m³
